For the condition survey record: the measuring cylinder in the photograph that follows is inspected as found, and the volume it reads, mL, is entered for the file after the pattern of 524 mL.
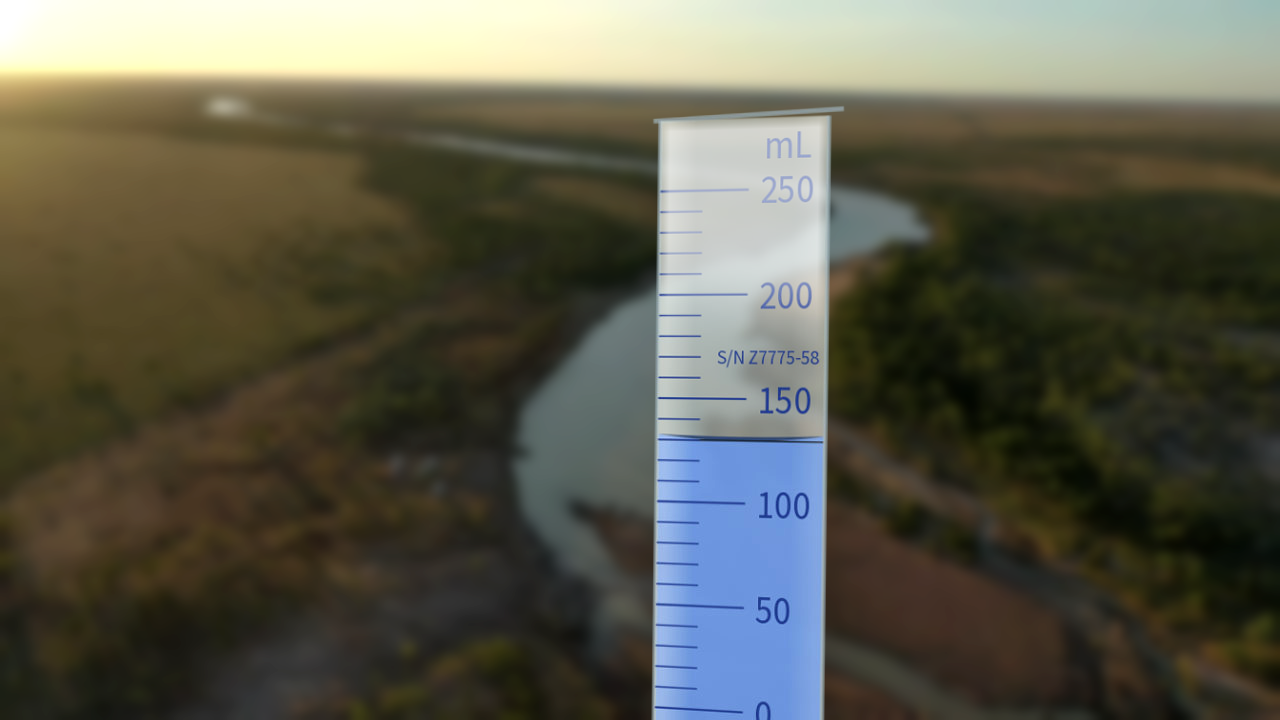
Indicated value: 130 mL
